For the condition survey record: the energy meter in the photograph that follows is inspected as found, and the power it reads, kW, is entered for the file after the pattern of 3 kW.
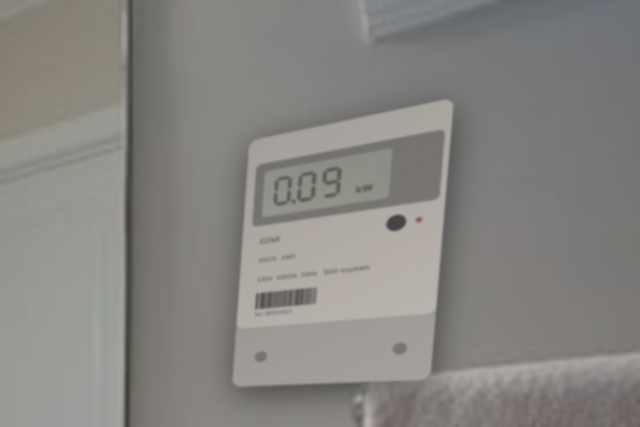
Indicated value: 0.09 kW
